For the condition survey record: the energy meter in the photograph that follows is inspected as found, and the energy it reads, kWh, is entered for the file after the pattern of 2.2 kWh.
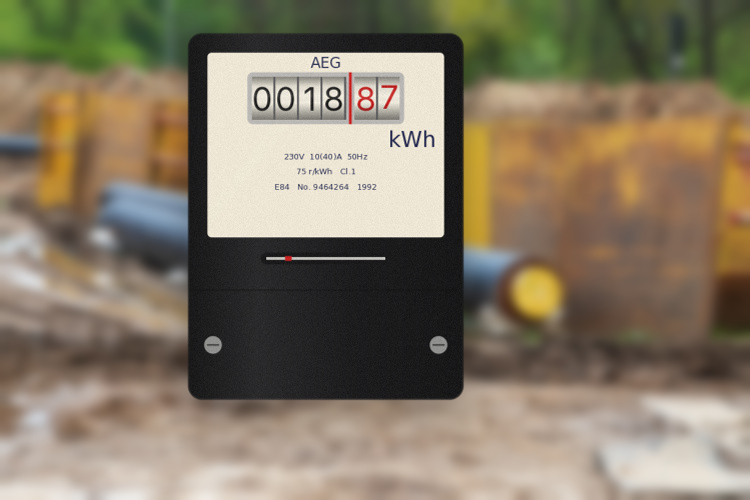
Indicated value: 18.87 kWh
